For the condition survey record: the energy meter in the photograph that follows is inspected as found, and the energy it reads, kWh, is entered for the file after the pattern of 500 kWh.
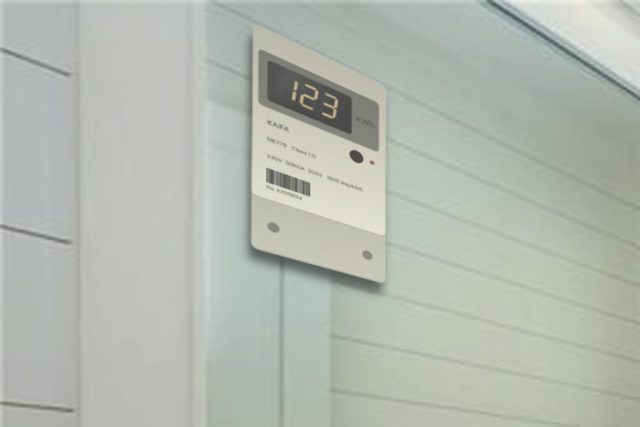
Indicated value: 123 kWh
